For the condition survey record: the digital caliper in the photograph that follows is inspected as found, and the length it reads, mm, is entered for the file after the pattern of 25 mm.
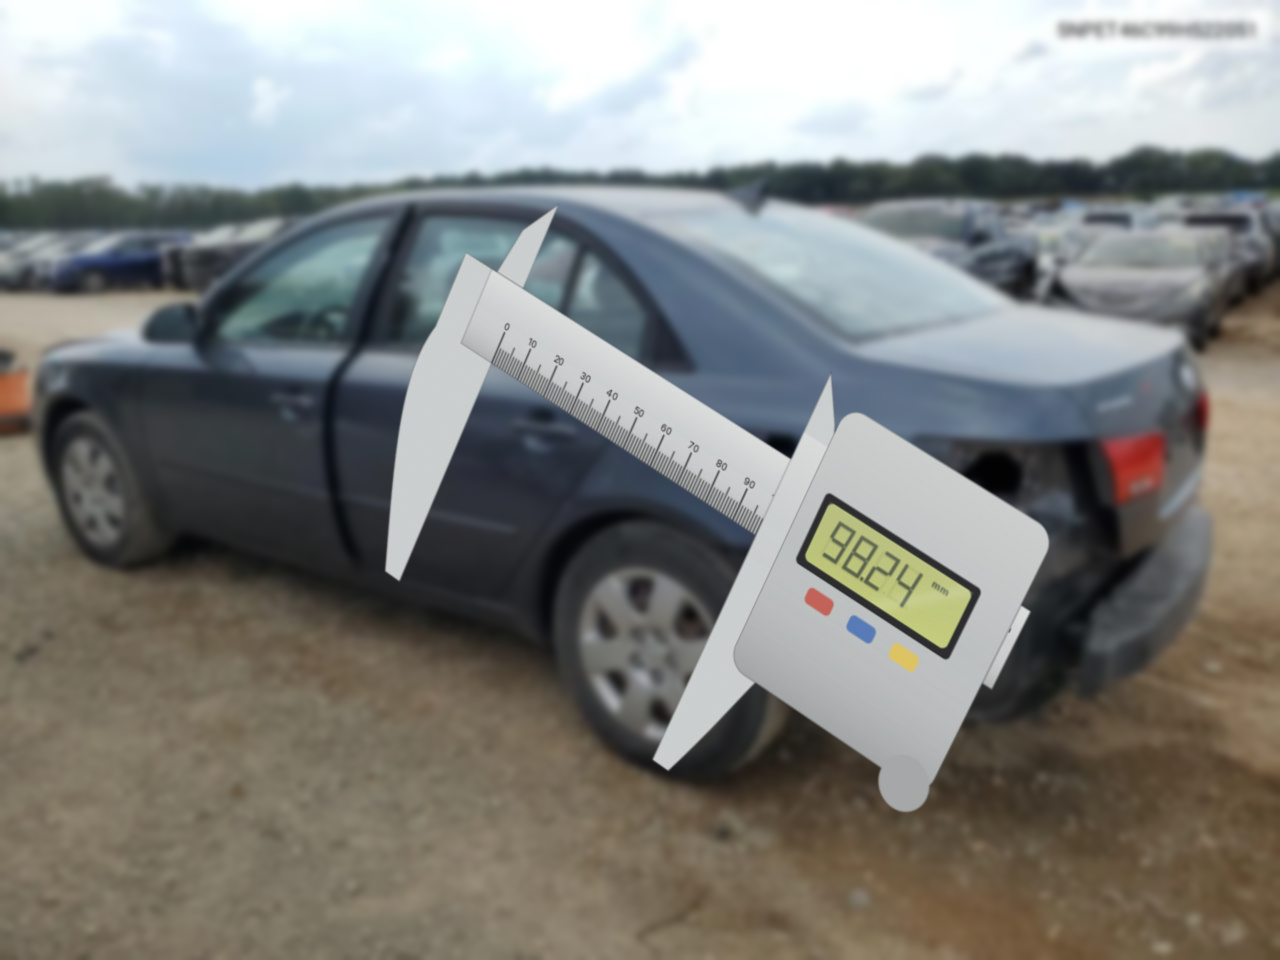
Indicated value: 98.24 mm
